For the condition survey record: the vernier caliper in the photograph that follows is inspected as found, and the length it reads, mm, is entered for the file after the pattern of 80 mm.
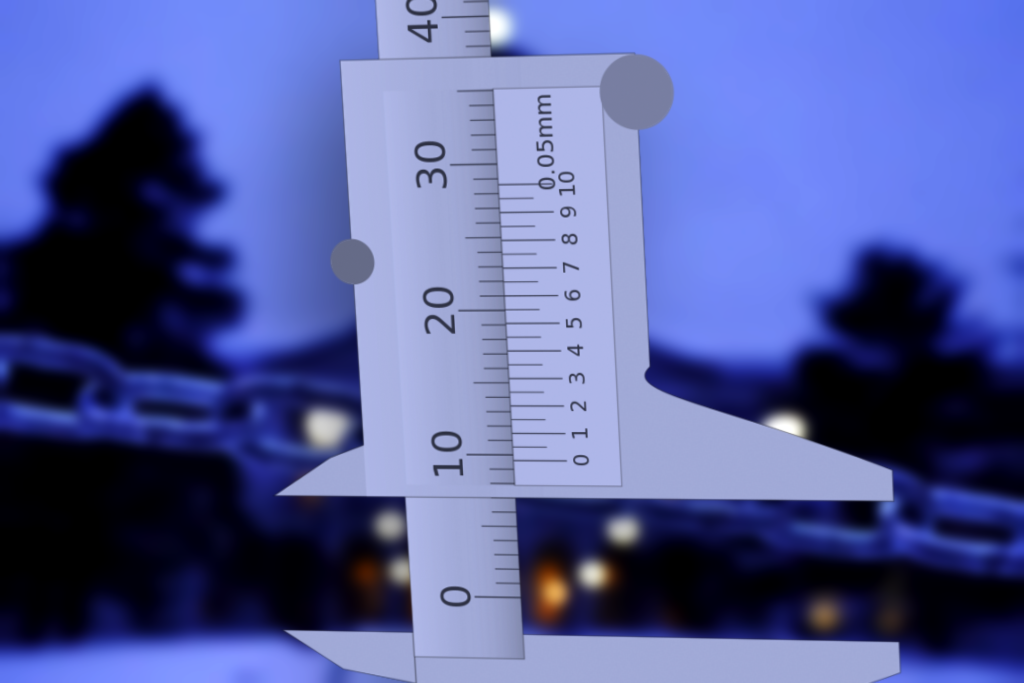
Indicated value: 9.6 mm
